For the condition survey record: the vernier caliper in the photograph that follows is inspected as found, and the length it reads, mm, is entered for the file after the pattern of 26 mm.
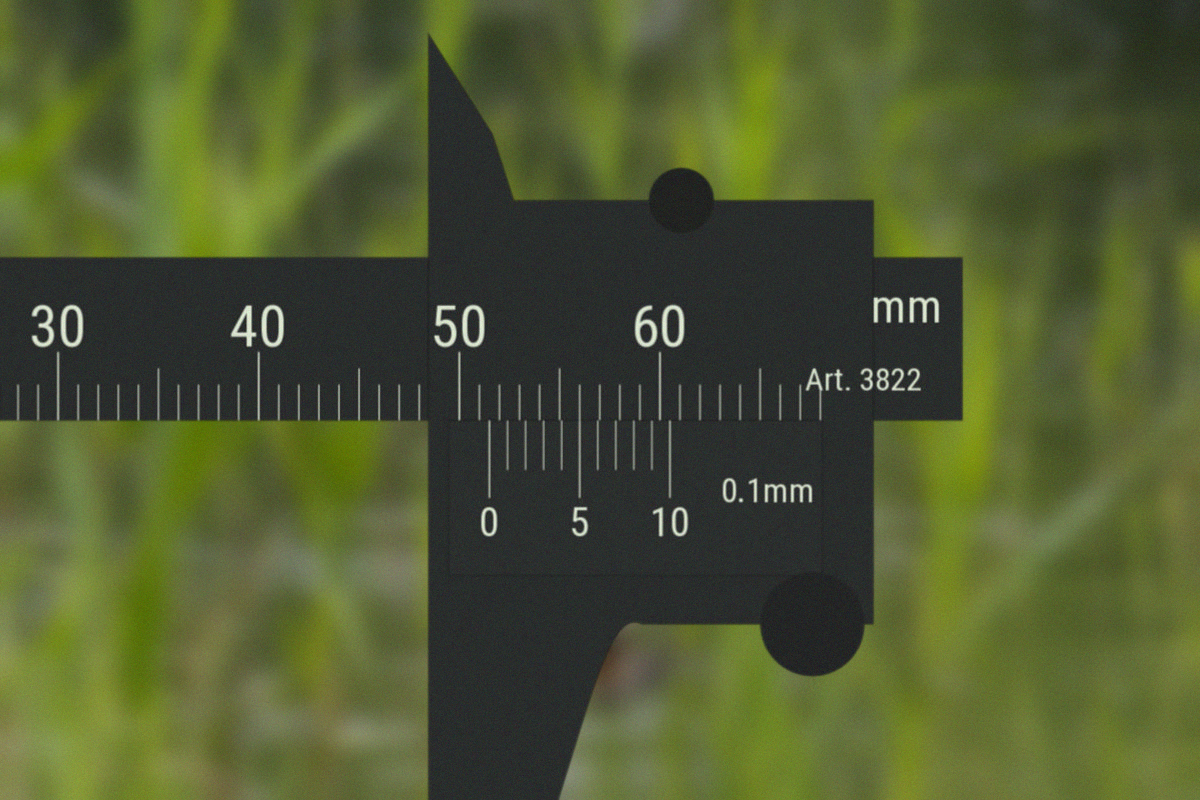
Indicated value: 51.5 mm
